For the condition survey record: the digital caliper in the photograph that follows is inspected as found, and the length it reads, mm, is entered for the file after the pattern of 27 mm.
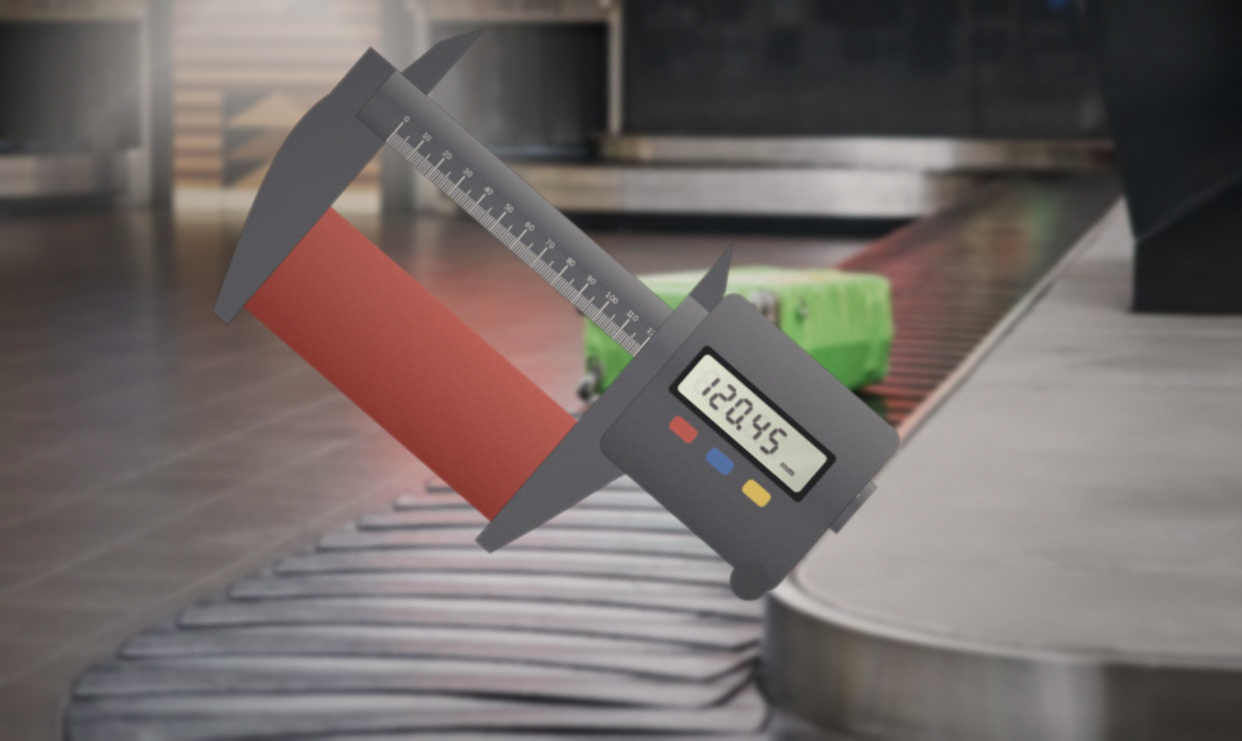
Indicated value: 120.45 mm
